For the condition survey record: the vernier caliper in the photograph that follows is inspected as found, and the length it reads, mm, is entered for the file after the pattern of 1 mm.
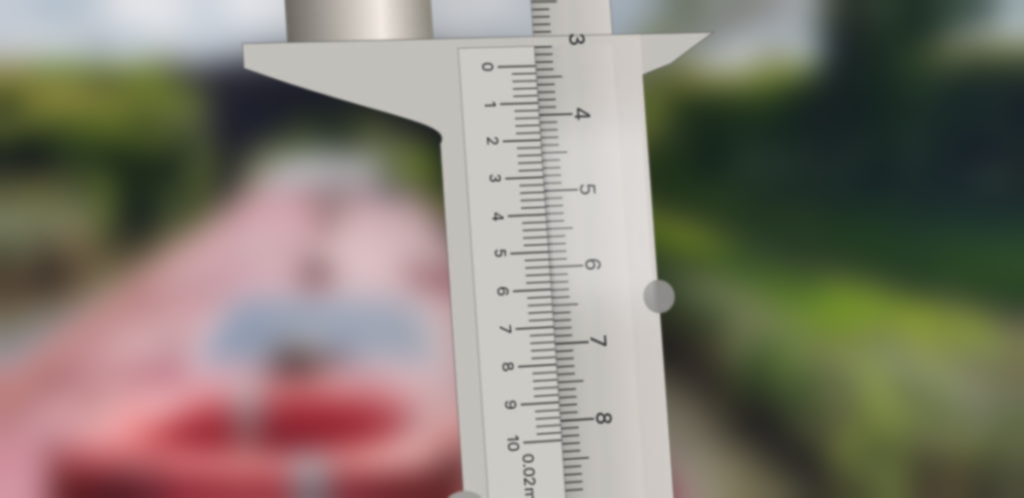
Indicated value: 33.5 mm
